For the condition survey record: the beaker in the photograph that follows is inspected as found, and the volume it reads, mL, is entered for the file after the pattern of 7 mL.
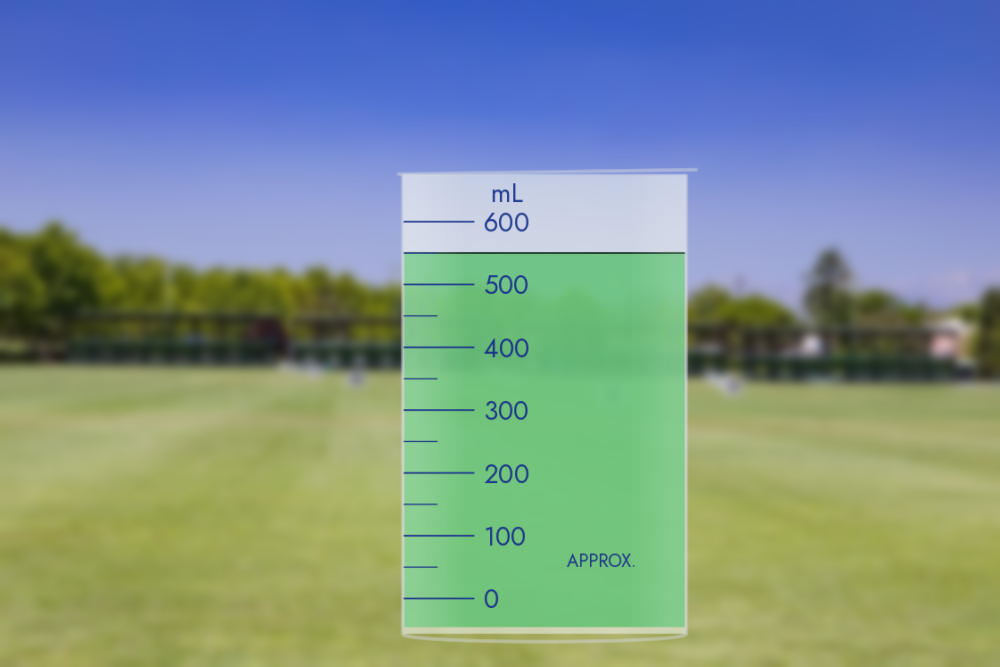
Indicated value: 550 mL
